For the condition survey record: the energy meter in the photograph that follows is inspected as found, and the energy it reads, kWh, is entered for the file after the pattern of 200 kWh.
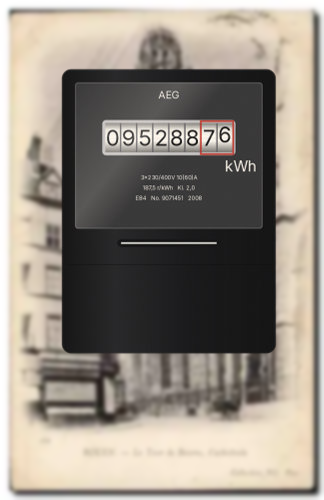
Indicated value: 95288.76 kWh
